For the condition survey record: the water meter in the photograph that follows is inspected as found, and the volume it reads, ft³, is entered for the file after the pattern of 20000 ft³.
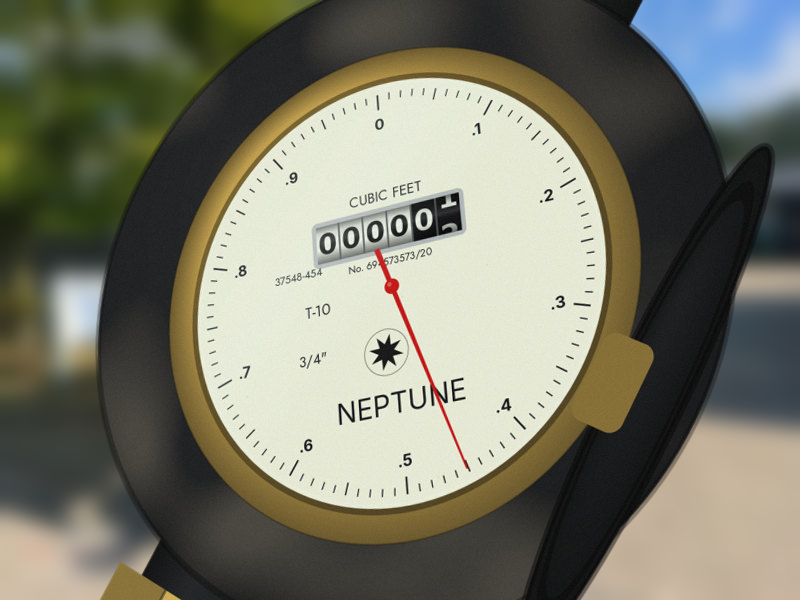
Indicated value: 1.45 ft³
